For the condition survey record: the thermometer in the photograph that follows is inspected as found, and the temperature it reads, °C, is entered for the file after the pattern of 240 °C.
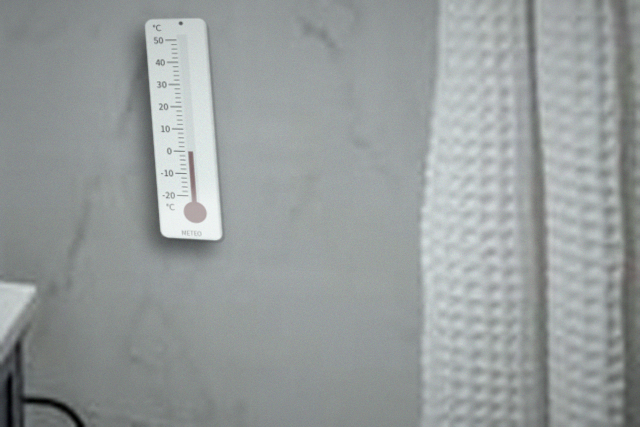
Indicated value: 0 °C
